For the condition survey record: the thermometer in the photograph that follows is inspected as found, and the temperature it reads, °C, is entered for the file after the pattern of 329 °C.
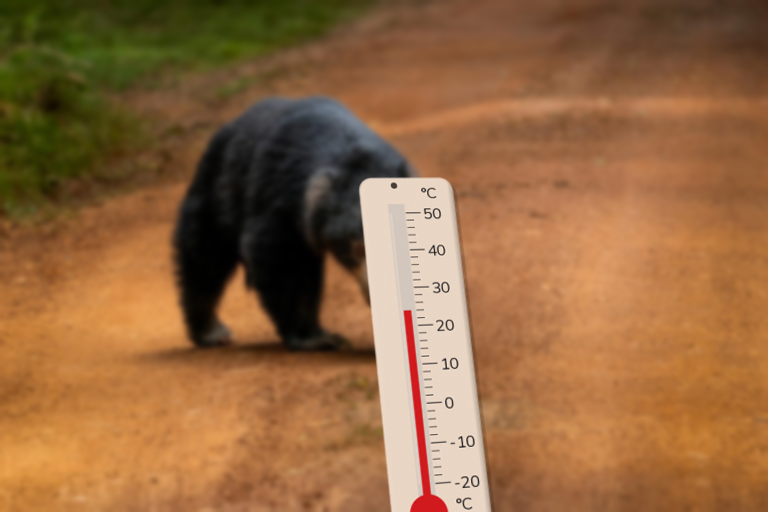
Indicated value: 24 °C
